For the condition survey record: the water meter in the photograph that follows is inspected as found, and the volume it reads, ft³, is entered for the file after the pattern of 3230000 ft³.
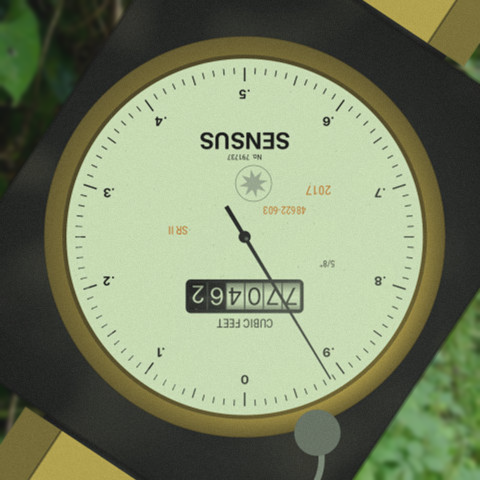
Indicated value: 770461.91 ft³
